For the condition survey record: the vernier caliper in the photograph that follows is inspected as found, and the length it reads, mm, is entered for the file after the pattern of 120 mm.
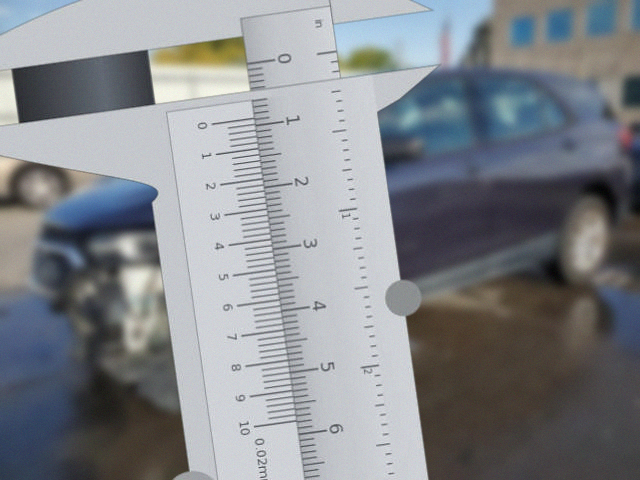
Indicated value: 8.8 mm
